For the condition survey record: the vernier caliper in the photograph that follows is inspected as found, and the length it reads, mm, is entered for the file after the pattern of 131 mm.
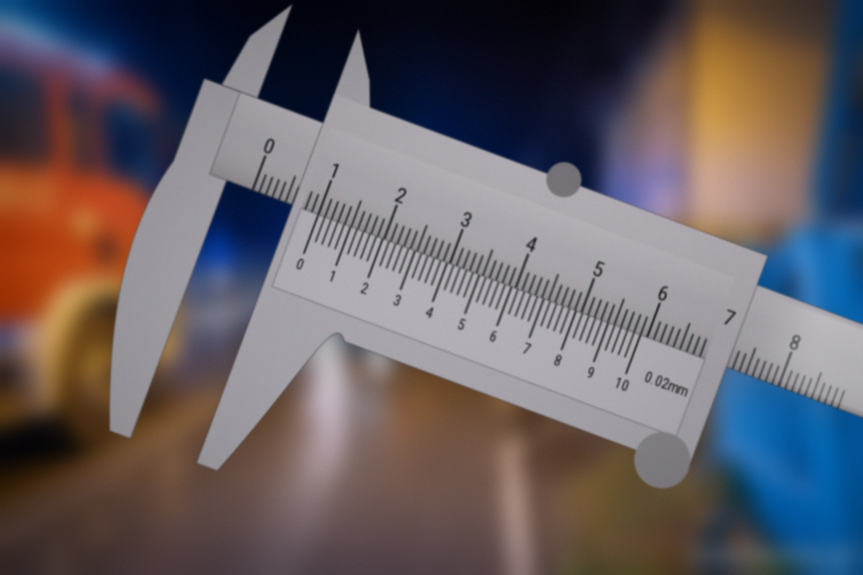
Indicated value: 10.0 mm
